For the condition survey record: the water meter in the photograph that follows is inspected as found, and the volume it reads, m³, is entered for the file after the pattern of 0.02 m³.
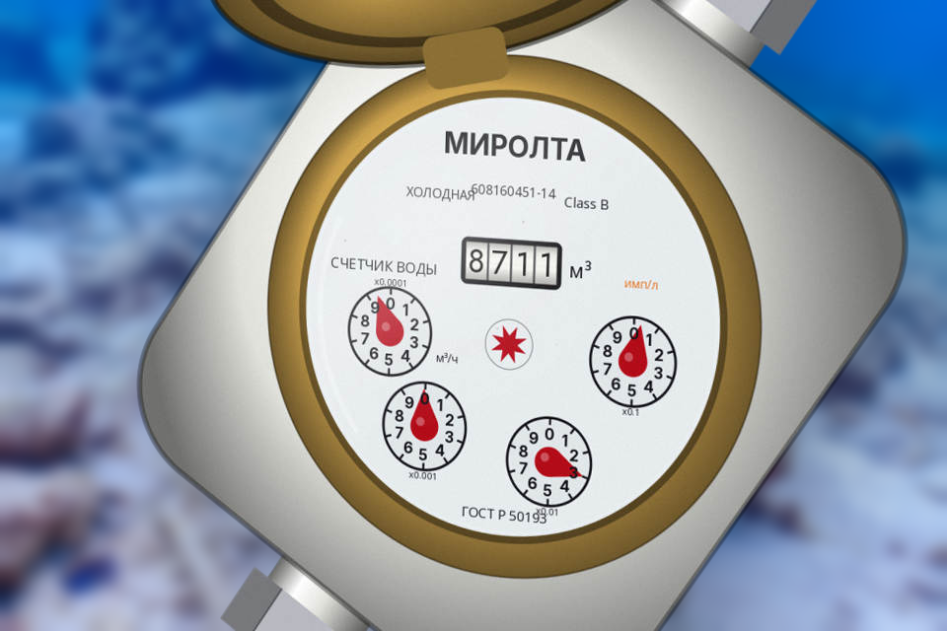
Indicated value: 8711.0299 m³
